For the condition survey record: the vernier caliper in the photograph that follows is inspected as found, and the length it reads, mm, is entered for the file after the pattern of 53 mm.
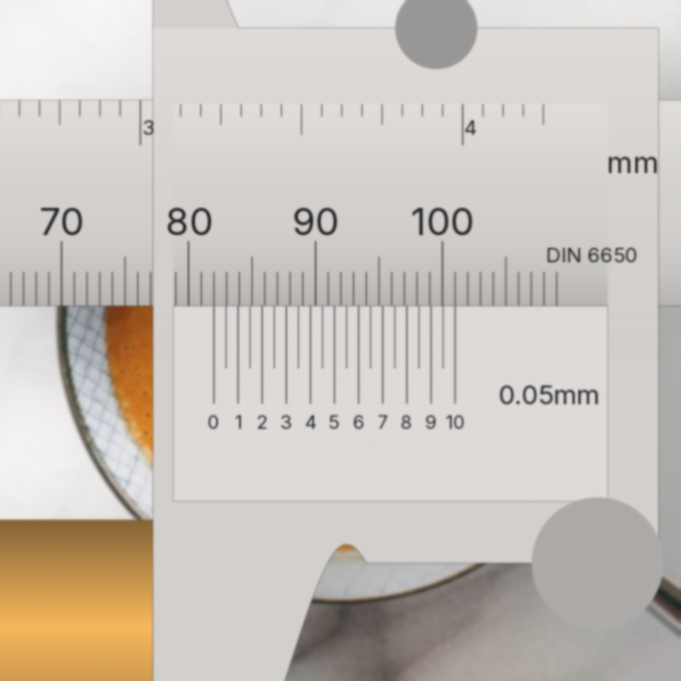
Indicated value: 82.0 mm
